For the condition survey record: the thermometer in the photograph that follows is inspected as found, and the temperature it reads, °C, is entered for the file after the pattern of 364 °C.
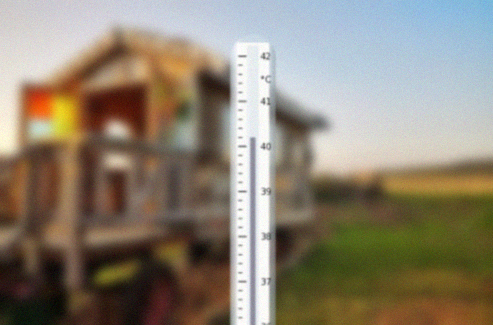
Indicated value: 40.2 °C
